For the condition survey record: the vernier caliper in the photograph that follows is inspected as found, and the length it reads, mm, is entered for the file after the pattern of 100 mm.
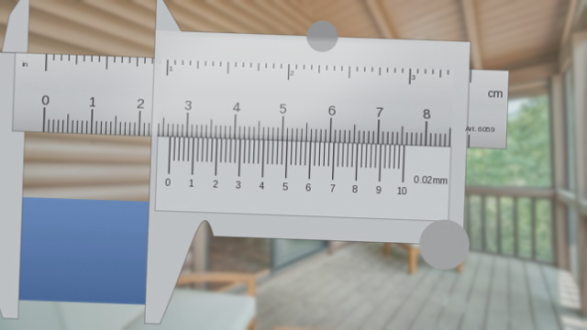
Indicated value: 26.5 mm
